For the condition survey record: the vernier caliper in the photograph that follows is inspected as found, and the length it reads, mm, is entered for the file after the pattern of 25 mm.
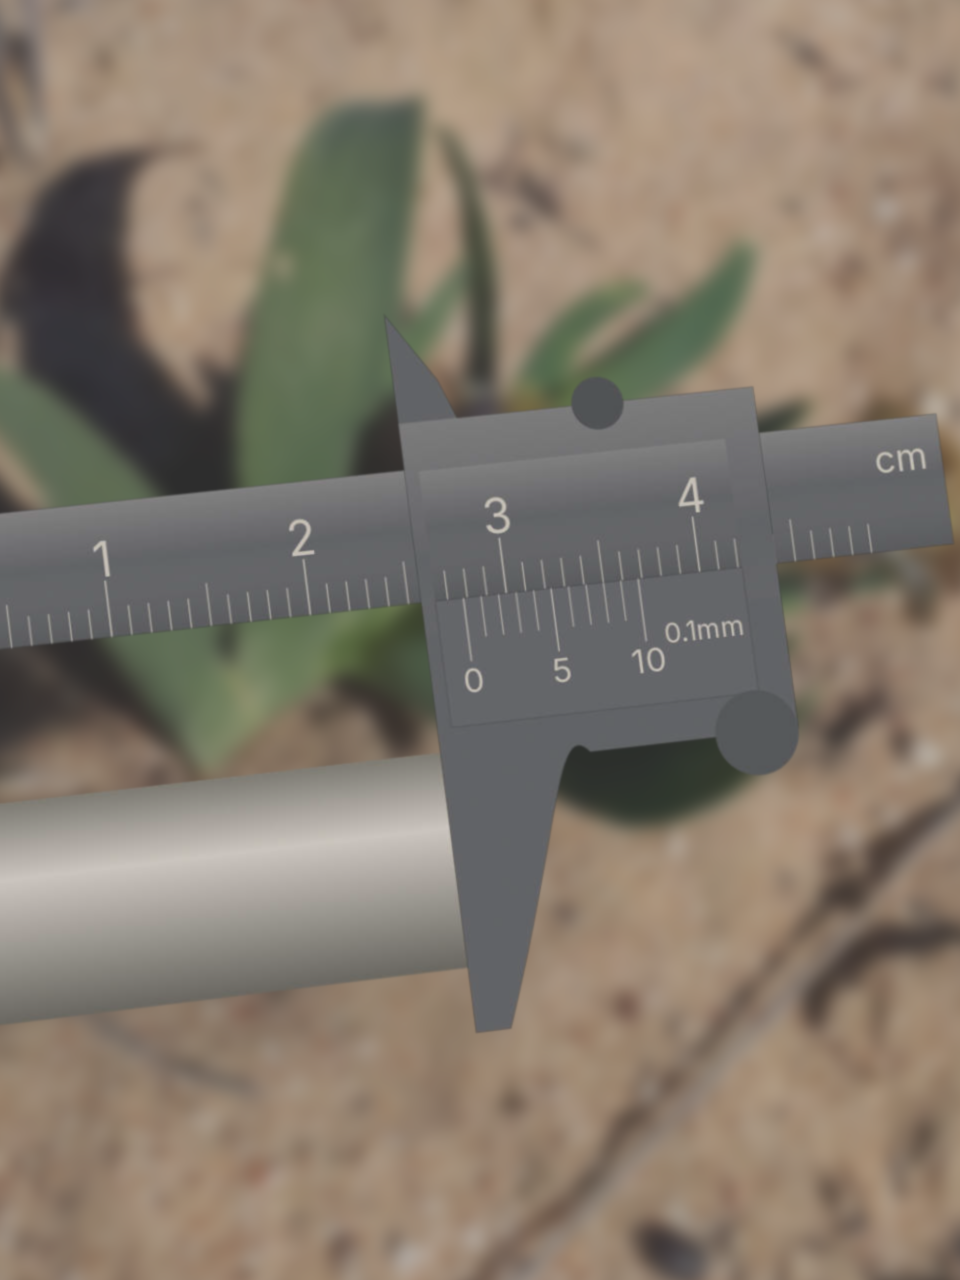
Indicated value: 27.8 mm
